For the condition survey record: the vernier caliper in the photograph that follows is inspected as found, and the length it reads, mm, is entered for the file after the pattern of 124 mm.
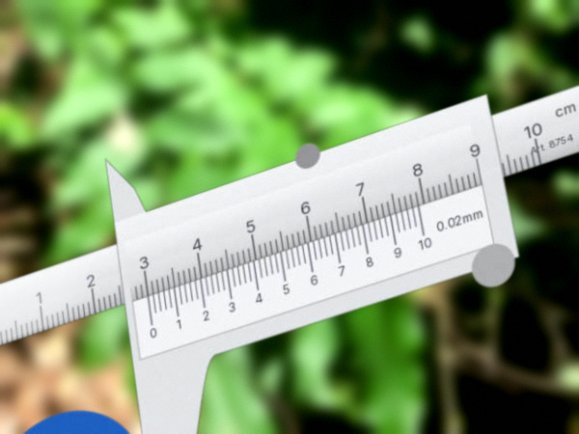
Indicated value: 30.0 mm
